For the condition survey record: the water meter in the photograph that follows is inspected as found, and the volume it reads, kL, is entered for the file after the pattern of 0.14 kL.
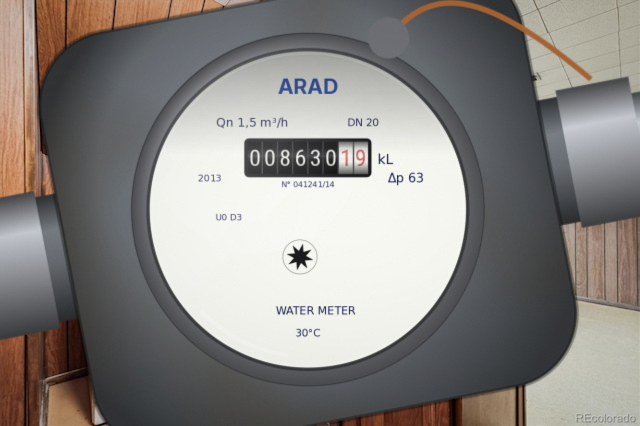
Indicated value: 8630.19 kL
